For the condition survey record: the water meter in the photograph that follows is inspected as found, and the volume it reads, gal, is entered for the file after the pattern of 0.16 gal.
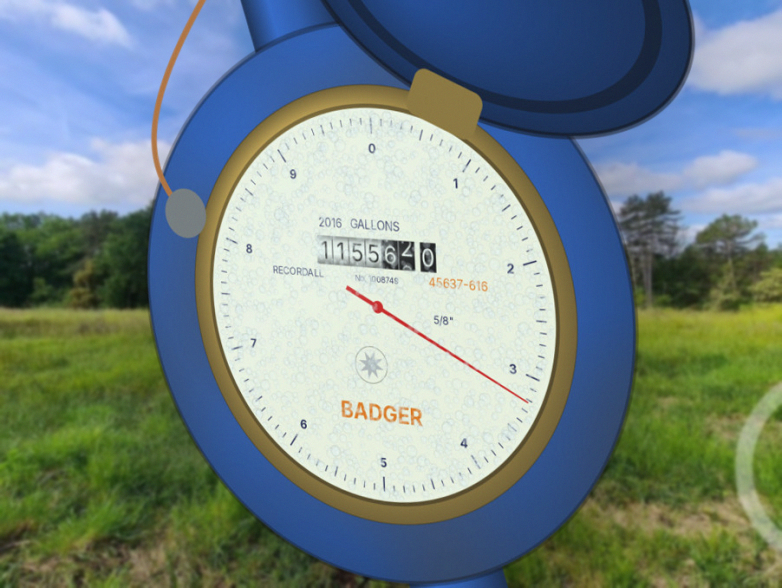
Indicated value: 1155623.2 gal
